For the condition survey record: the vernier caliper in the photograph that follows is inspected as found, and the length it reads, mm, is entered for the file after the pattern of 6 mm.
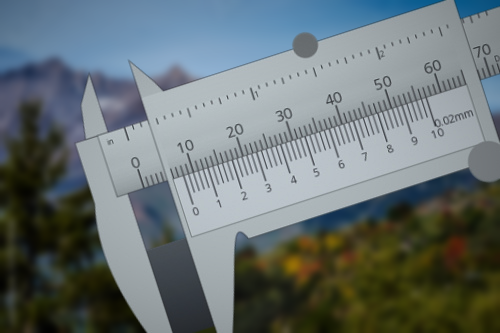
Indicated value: 8.0 mm
